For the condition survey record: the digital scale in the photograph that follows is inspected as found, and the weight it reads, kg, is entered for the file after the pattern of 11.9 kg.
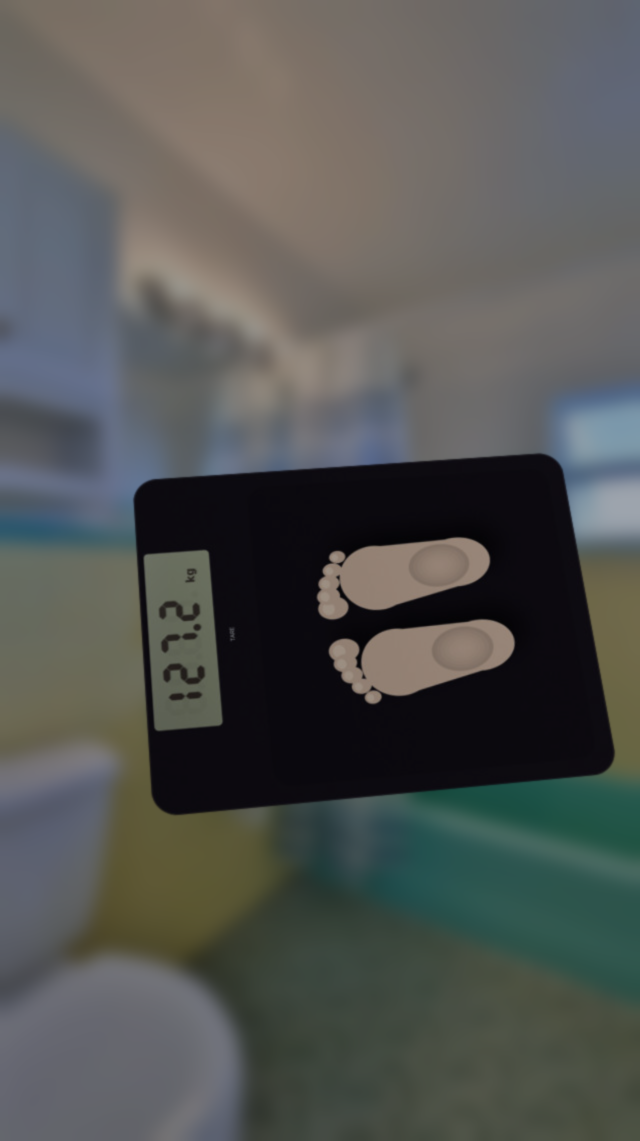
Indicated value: 127.2 kg
